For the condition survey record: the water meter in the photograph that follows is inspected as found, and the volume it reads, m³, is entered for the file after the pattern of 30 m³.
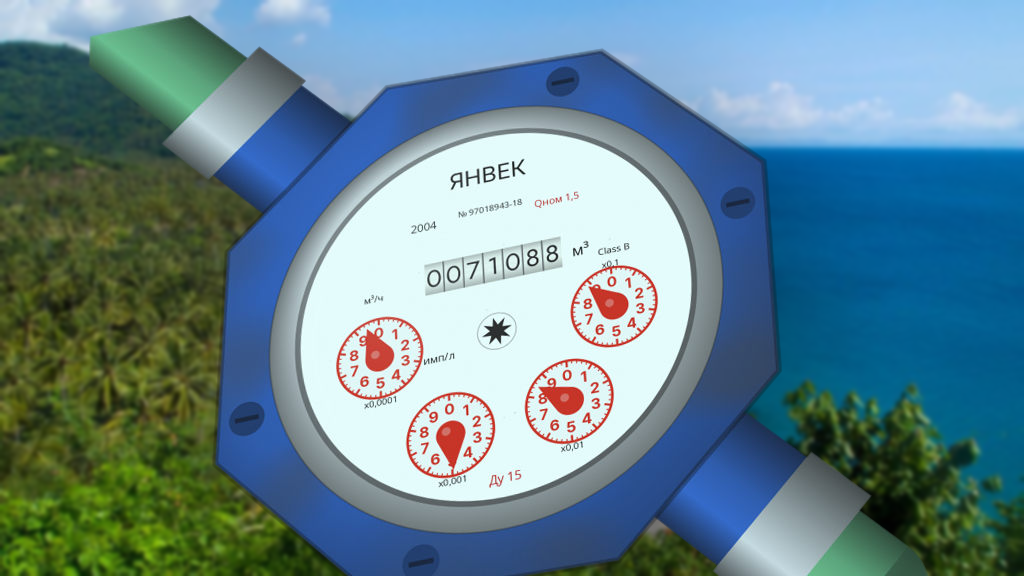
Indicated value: 71088.8849 m³
